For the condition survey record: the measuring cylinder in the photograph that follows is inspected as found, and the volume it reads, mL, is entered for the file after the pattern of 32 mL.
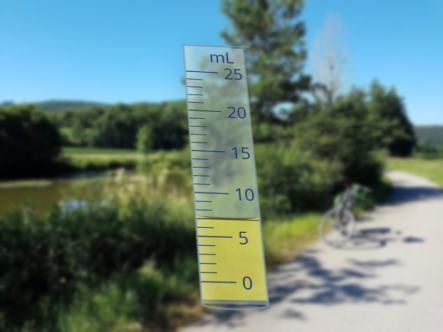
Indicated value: 7 mL
